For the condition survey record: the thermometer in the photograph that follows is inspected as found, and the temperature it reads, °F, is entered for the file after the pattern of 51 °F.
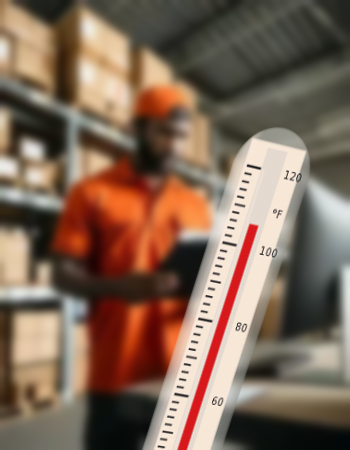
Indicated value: 106 °F
